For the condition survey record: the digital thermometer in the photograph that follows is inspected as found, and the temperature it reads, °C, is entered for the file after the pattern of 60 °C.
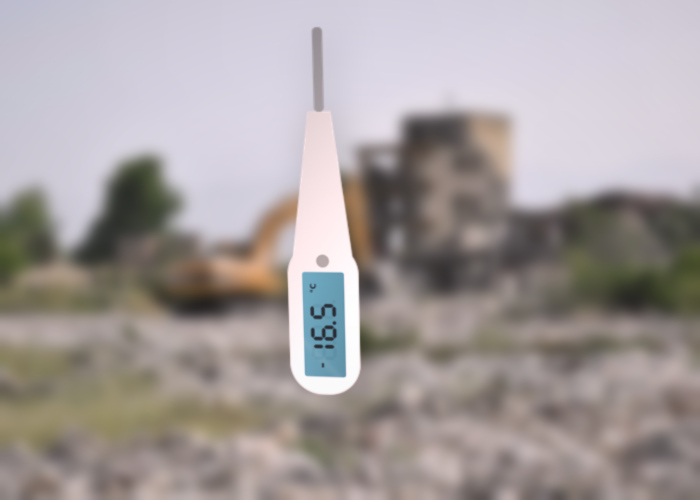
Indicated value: -16.5 °C
